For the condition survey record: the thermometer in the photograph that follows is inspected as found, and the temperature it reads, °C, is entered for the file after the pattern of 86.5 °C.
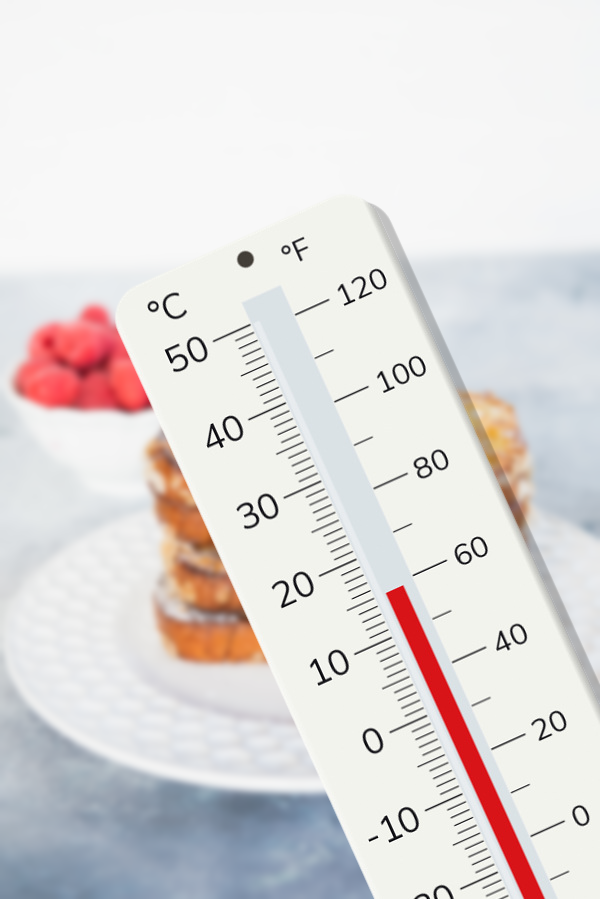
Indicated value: 15 °C
